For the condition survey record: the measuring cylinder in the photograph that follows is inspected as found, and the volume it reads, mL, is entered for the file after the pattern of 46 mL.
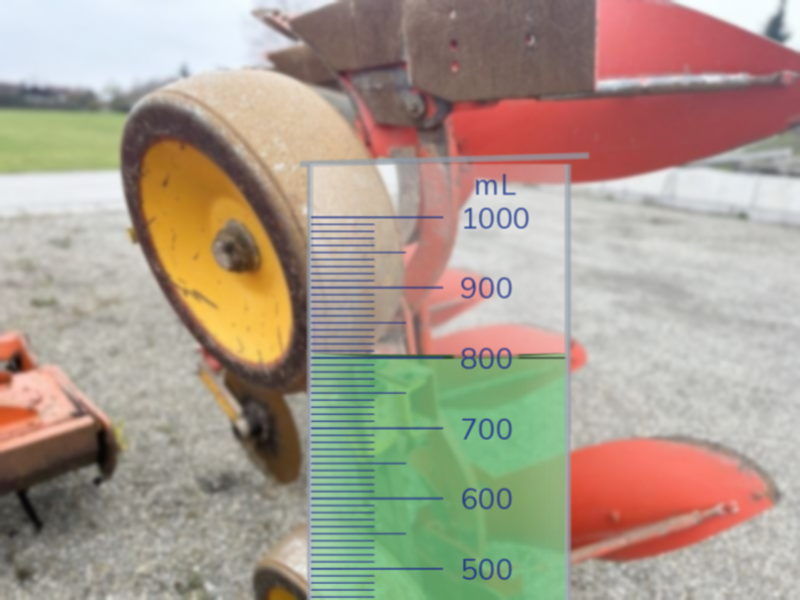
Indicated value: 800 mL
